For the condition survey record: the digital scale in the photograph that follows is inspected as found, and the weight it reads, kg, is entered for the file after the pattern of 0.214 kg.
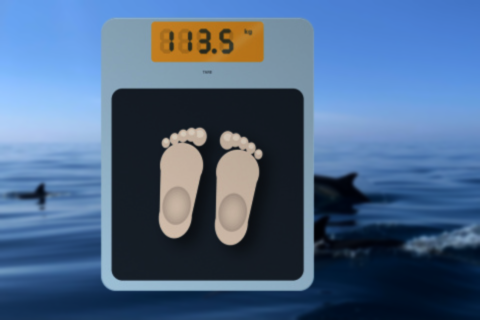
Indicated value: 113.5 kg
